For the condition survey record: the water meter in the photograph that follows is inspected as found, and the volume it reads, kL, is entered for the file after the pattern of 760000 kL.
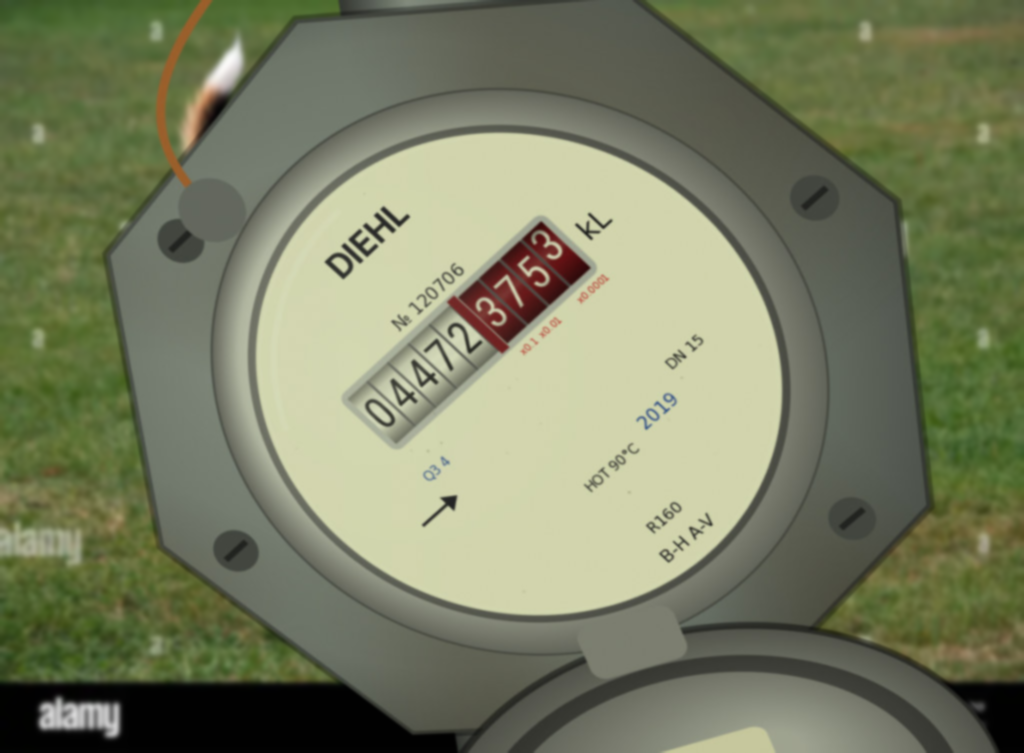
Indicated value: 4472.3753 kL
